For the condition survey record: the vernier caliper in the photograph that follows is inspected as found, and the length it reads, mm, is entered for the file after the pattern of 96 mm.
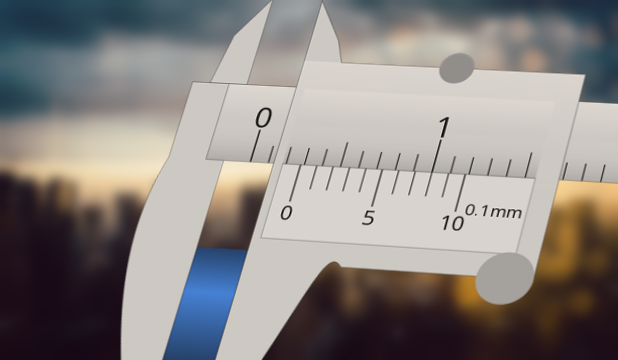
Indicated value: 2.8 mm
